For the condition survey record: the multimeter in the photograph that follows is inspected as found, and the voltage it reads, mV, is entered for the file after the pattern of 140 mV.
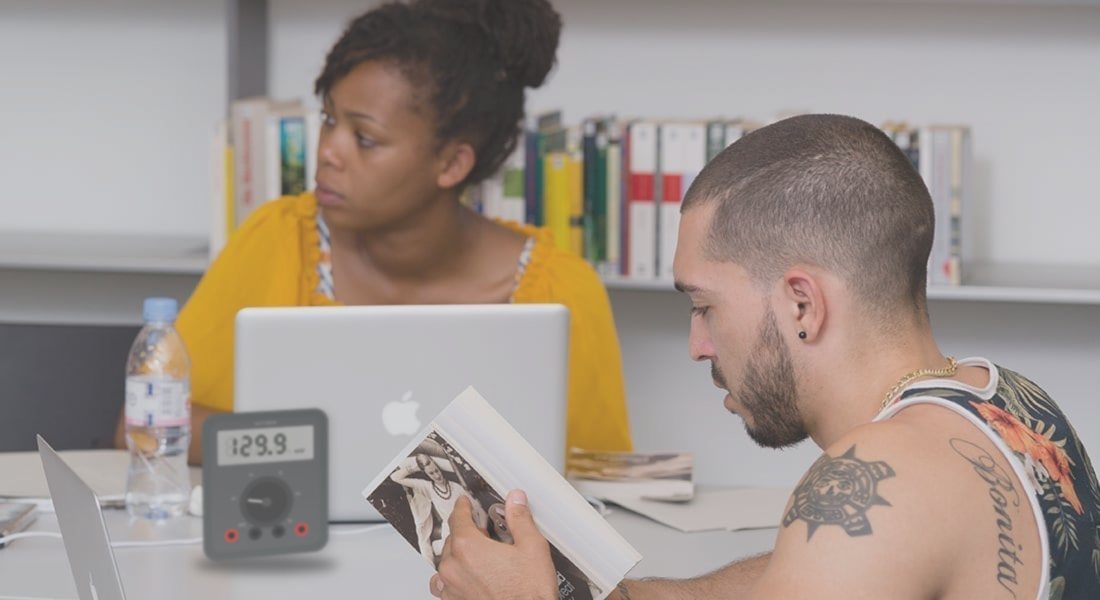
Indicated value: 129.9 mV
